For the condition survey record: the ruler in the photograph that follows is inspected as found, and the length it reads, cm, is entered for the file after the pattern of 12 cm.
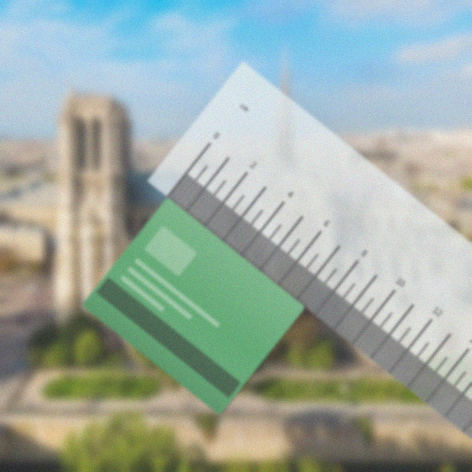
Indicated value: 7.5 cm
